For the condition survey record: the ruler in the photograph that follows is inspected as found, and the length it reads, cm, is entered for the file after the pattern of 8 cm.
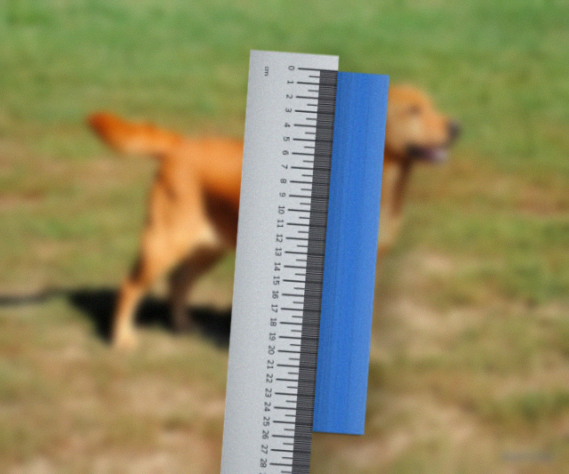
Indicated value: 25.5 cm
